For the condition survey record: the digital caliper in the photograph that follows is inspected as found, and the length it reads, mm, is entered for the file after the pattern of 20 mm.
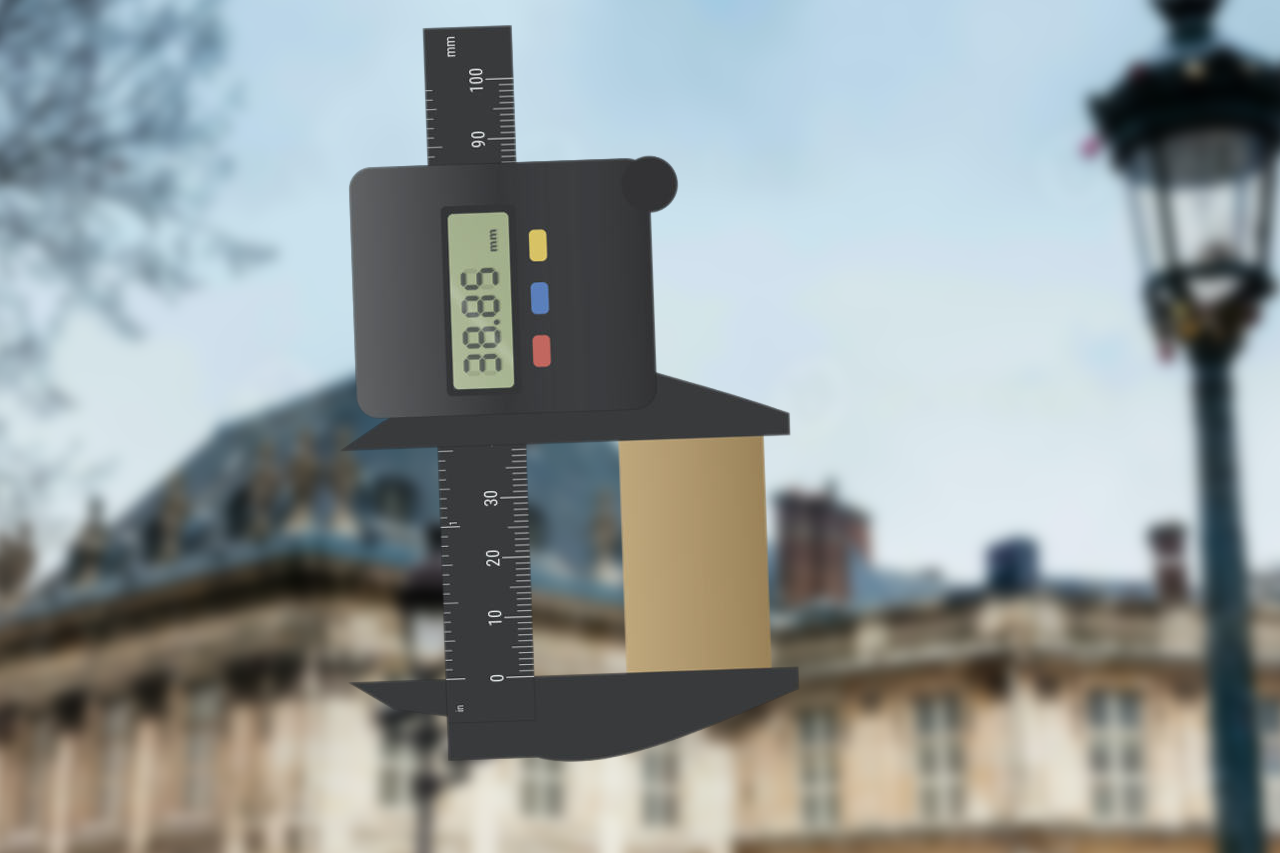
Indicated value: 38.85 mm
